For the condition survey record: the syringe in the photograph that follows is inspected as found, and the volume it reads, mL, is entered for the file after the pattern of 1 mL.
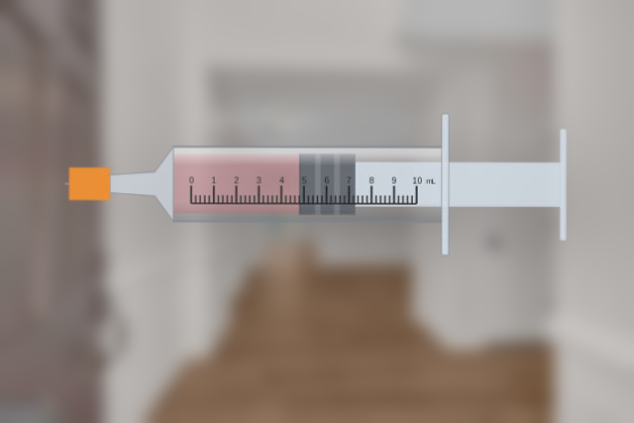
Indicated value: 4.8 mL
